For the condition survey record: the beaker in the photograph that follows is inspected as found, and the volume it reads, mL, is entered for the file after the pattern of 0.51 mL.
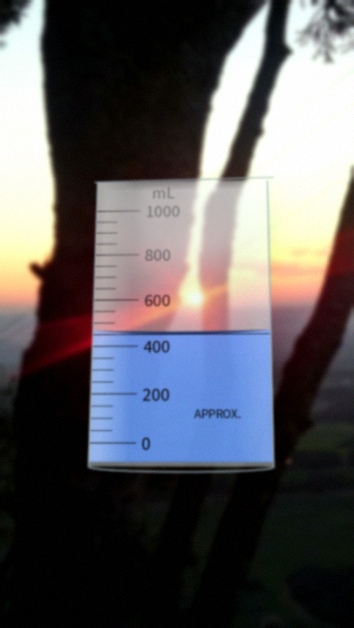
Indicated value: 450 mL
